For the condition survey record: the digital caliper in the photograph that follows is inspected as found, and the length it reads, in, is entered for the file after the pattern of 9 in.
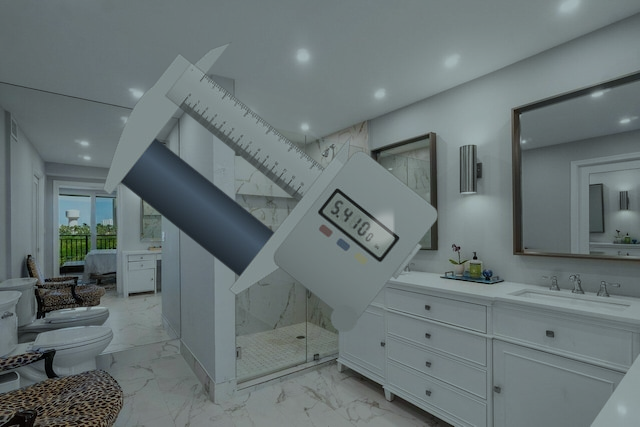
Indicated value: 5.4100 in
